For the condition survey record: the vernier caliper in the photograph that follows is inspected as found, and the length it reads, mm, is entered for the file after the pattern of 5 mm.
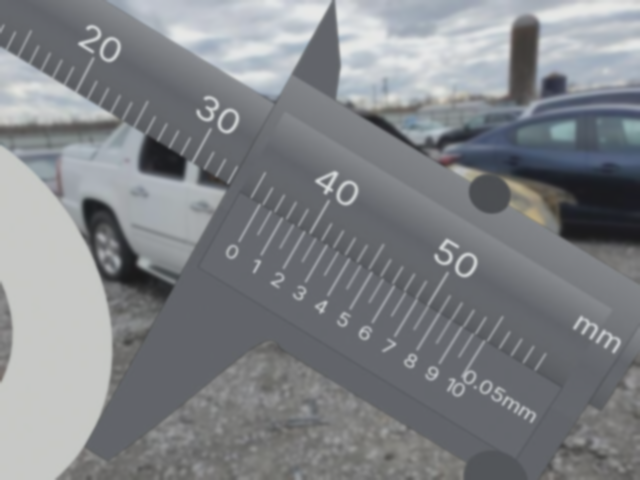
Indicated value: 35.8 mm
